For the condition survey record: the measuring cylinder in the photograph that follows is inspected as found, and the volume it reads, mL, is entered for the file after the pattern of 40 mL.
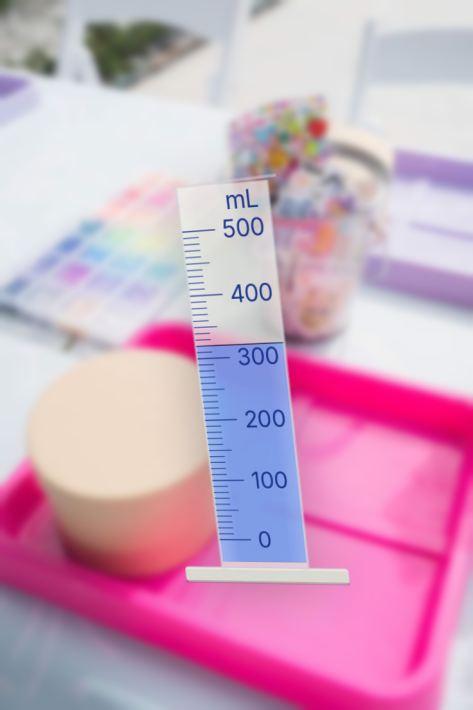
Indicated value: 320 mL
